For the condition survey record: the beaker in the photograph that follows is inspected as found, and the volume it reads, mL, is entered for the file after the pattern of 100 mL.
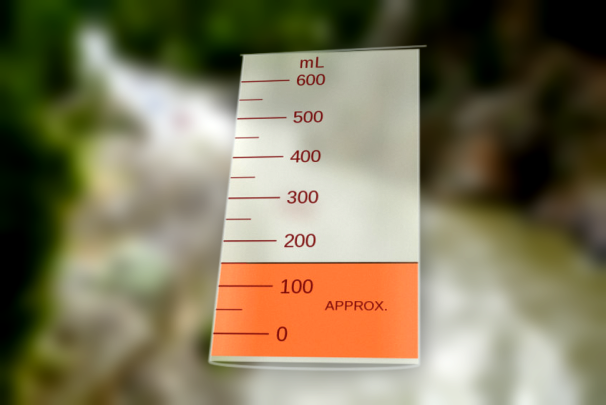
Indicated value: 150 mL
